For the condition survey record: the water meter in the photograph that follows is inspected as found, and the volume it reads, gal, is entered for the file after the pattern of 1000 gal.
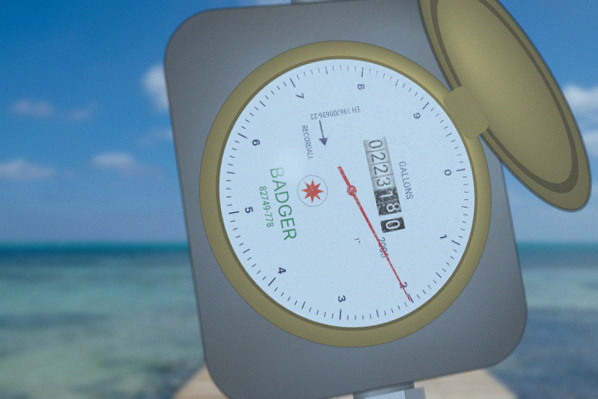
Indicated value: 223182.0 gal
